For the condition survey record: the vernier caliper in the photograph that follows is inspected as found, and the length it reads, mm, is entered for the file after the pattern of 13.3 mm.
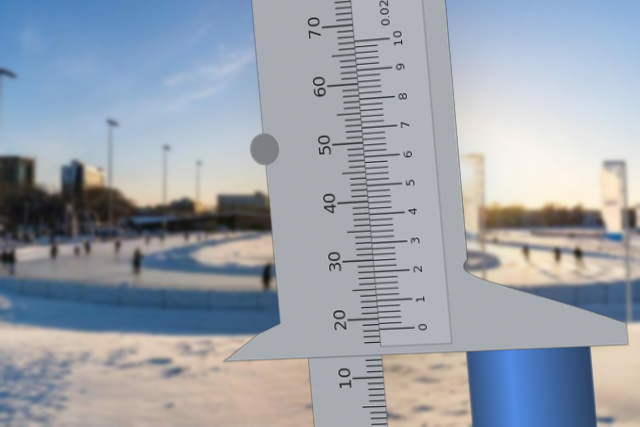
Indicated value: 18.2 mm
